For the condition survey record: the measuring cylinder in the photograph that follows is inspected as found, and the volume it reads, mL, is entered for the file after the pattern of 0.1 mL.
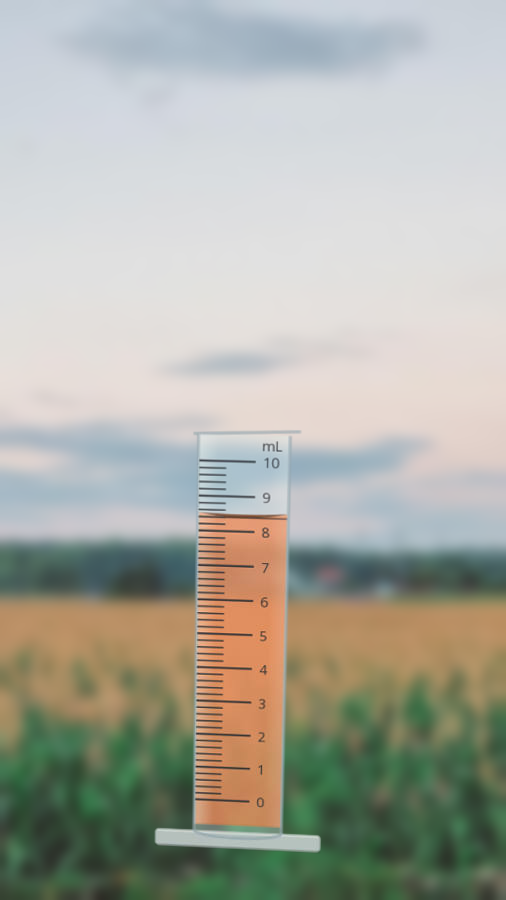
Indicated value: 8.4 mL
